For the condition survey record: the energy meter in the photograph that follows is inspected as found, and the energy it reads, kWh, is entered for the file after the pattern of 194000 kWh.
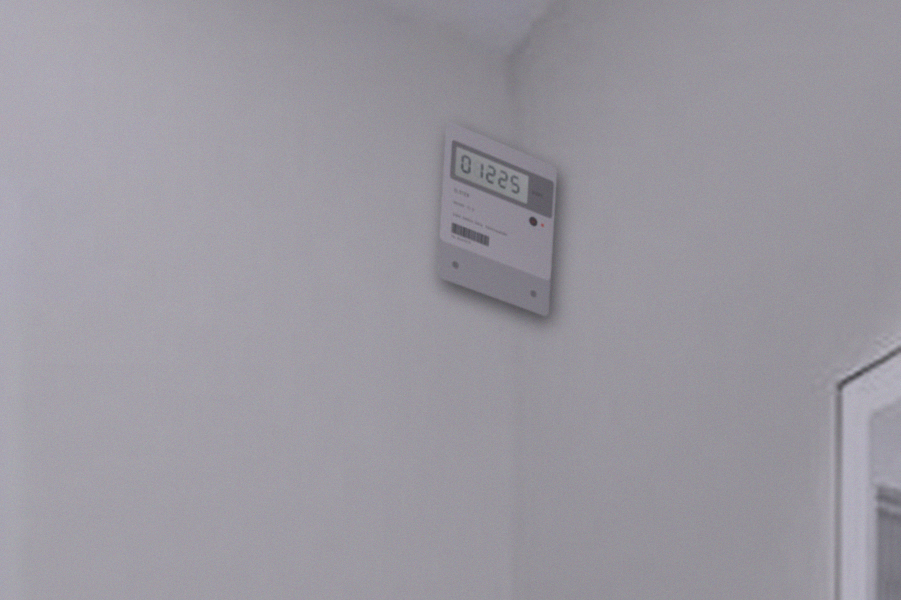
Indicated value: 1225 kWh
